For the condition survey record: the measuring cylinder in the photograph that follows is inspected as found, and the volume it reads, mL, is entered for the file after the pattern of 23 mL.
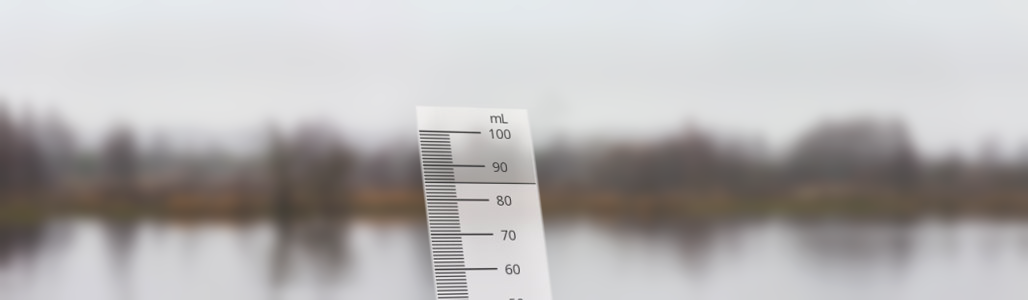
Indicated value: 85 mL
